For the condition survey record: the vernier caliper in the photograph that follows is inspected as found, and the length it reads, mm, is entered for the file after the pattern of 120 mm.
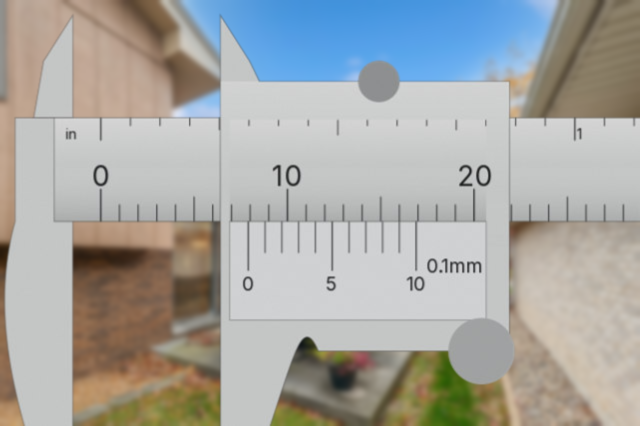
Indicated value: 7.9 mm
